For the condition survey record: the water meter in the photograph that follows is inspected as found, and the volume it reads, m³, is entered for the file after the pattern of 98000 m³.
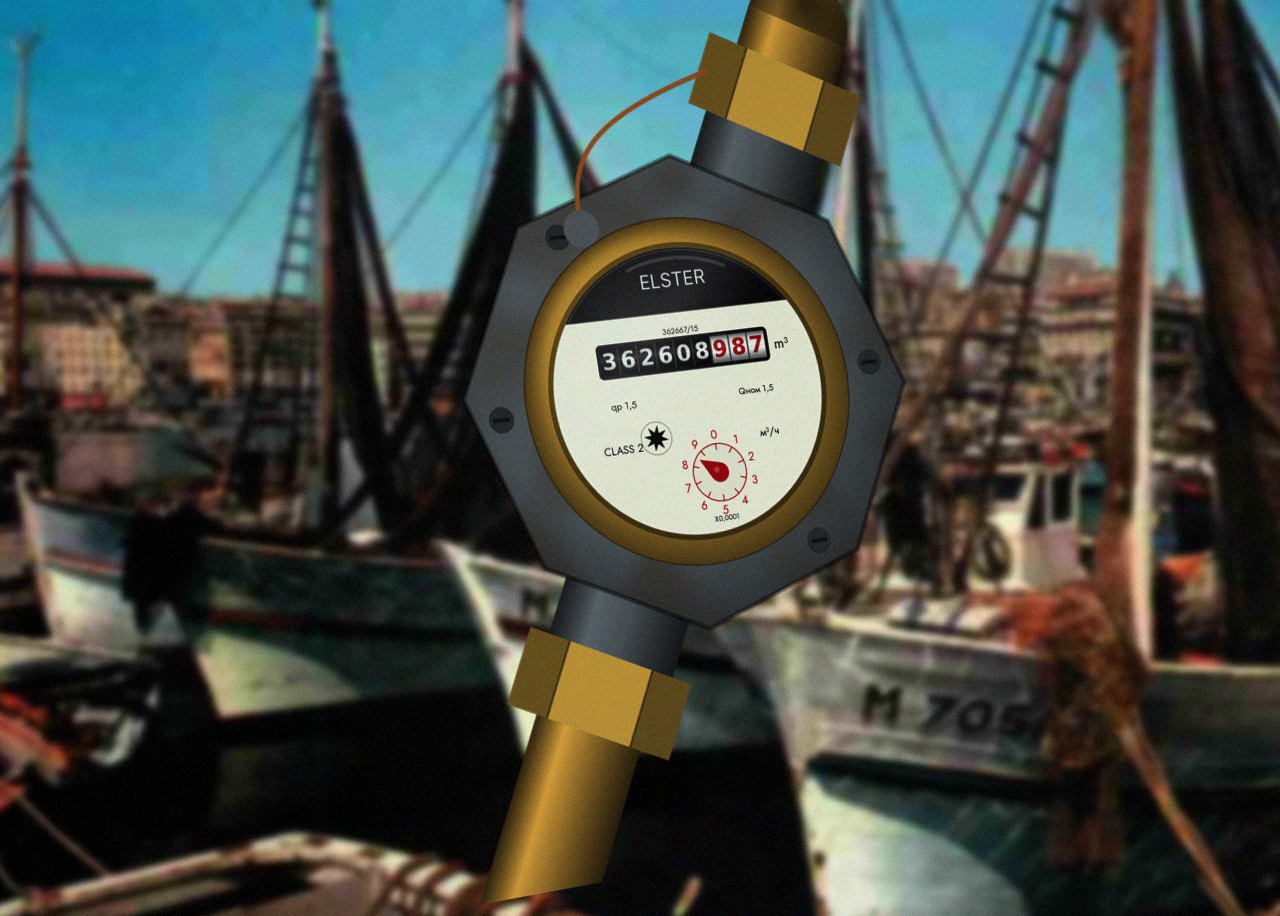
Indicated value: 362608.9878 m³
